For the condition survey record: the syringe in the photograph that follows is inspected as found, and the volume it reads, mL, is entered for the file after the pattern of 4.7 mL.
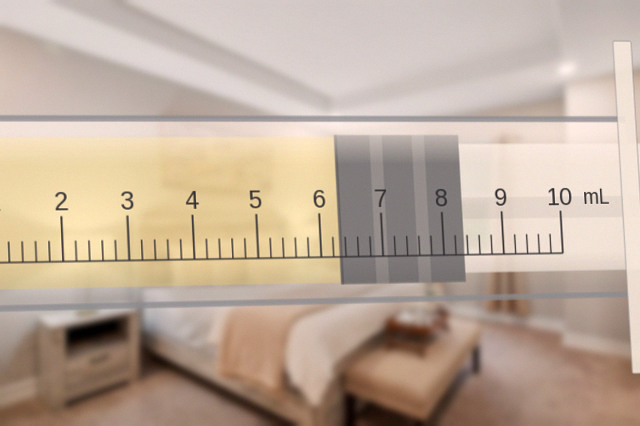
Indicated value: 6.3 mL
